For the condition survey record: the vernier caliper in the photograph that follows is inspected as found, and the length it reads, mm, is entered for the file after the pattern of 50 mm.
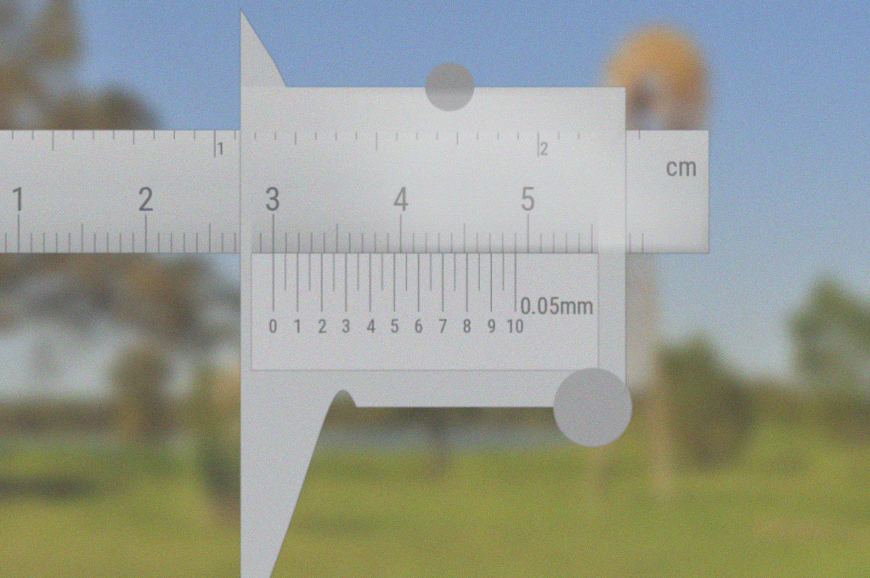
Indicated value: 30.0 mm
